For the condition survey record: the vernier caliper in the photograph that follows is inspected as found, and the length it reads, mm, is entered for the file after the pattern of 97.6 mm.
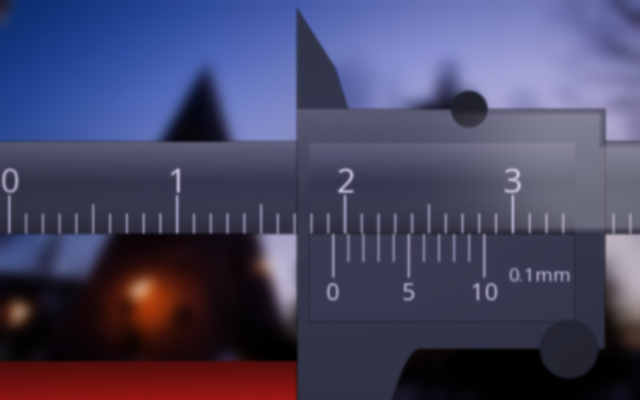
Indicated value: 19.3 mm
